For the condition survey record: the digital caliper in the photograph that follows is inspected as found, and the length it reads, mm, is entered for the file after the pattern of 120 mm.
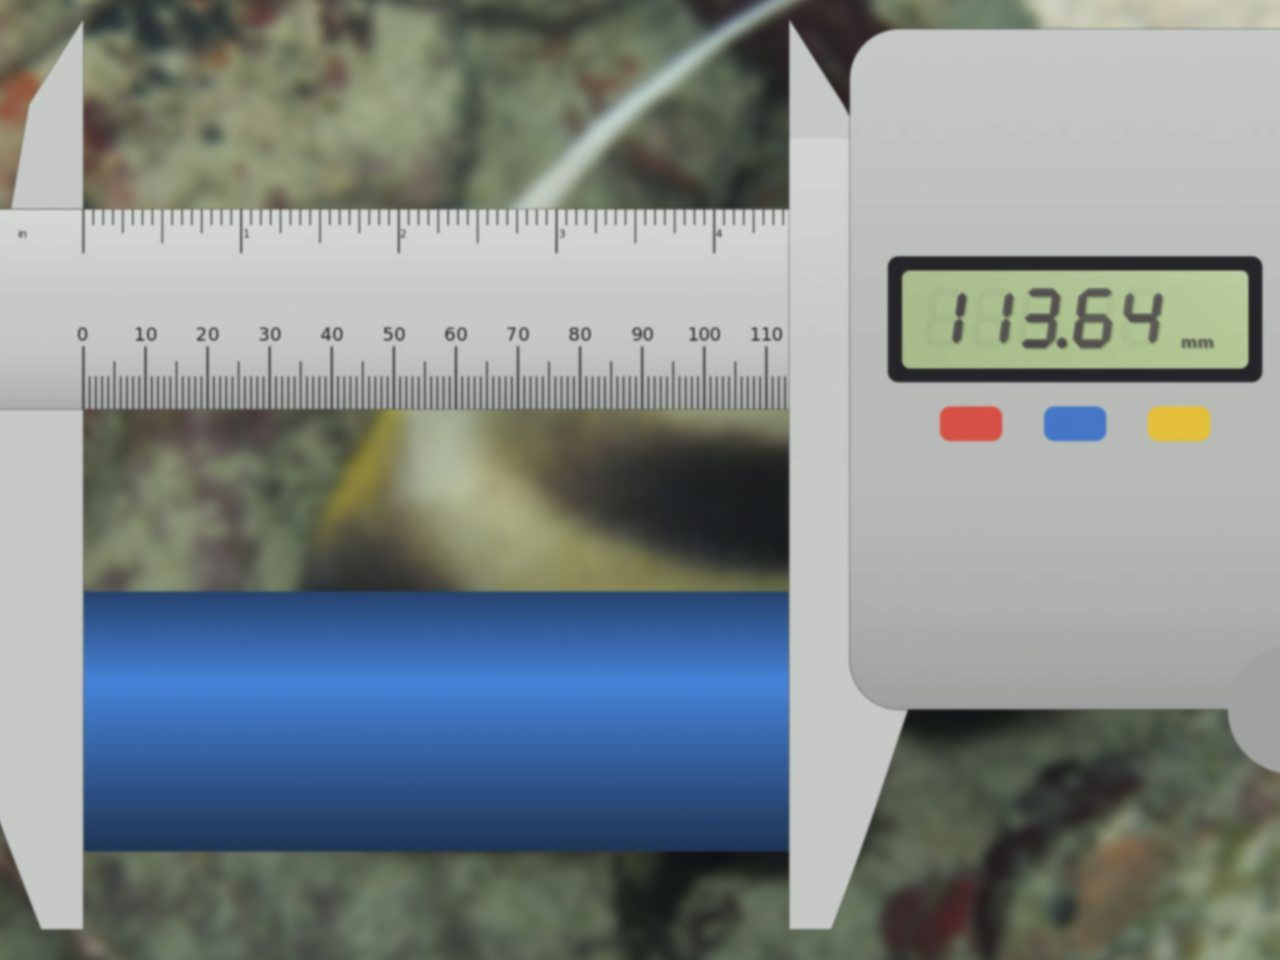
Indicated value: 113.64 mm
